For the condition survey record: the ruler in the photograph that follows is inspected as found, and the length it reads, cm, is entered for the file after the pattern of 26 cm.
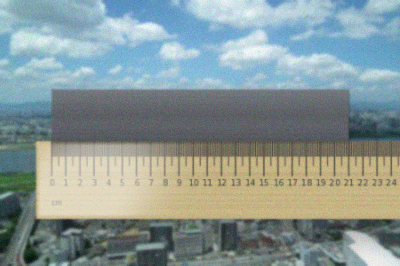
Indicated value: 21 cm
